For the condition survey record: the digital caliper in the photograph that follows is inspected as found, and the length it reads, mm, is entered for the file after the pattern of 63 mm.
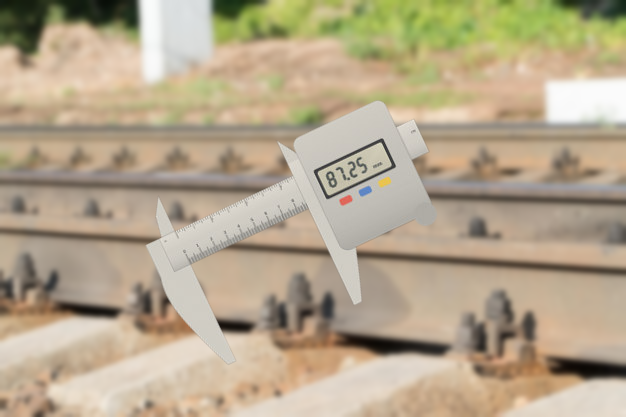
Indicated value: 87.25 mm
